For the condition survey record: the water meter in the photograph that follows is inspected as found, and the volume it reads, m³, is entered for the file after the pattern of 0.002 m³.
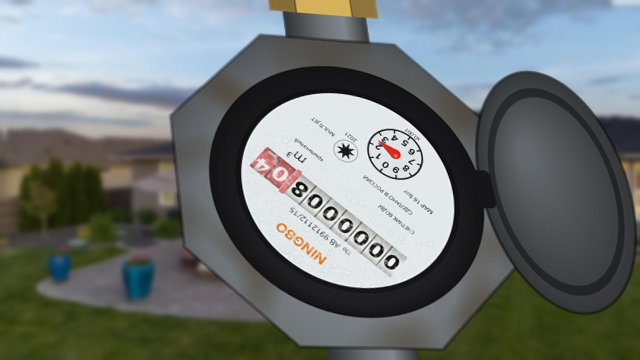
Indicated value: 8.042 m³
